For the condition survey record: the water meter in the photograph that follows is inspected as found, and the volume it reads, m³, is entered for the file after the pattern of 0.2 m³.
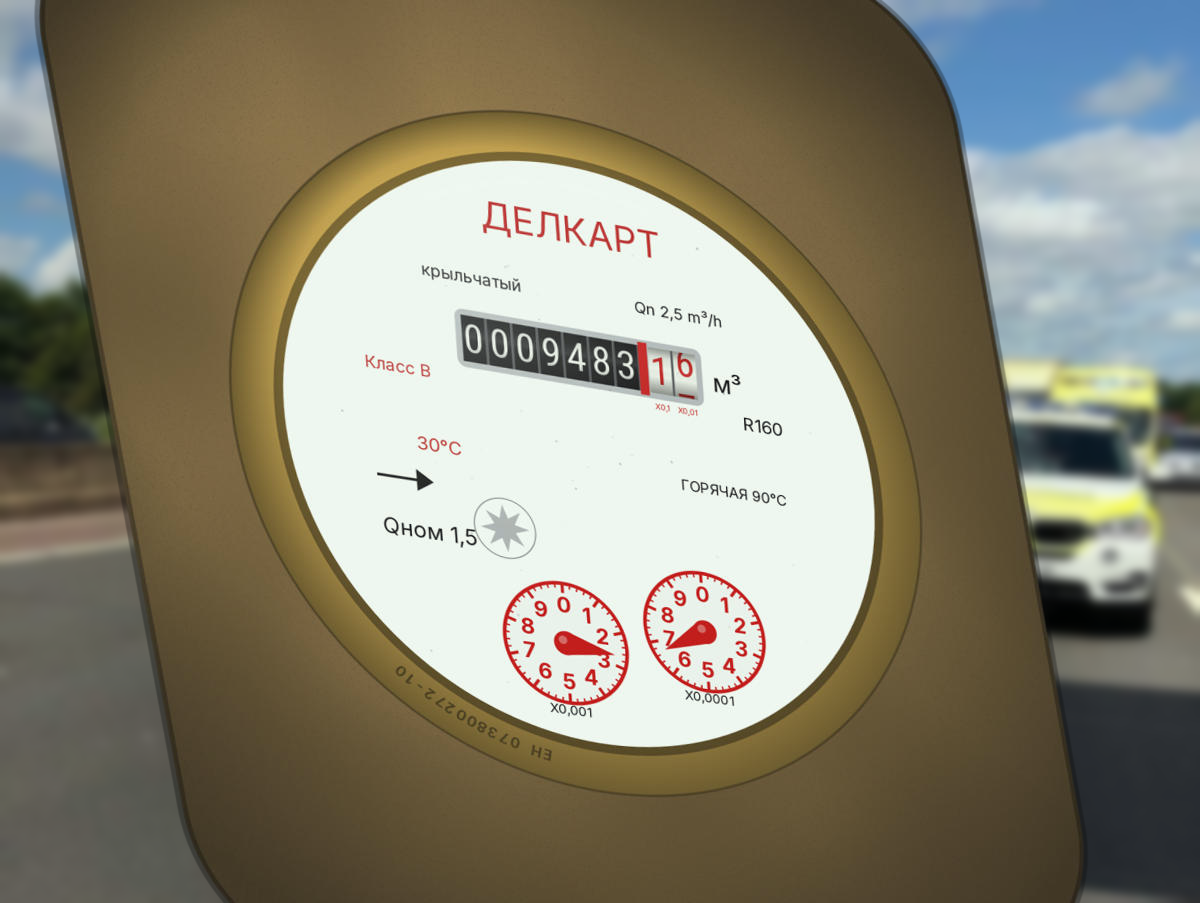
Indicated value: 9483.1626 m³
